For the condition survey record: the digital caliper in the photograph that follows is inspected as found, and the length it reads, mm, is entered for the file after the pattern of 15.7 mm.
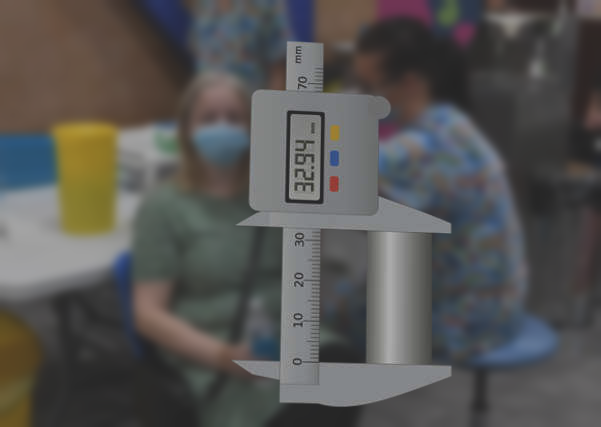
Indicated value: 32.94 mm
